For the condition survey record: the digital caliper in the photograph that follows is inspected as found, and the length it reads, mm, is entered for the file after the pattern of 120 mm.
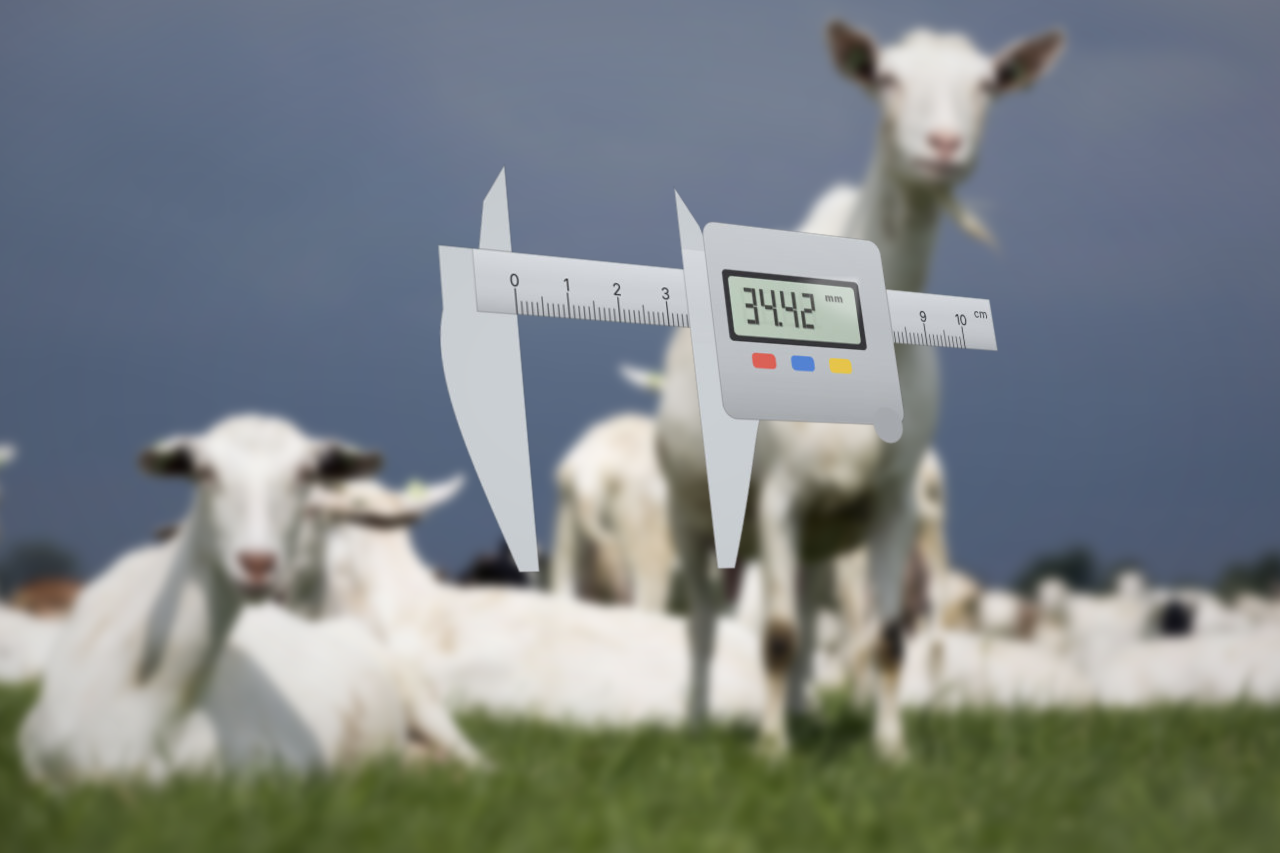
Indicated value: 34.42 mm
